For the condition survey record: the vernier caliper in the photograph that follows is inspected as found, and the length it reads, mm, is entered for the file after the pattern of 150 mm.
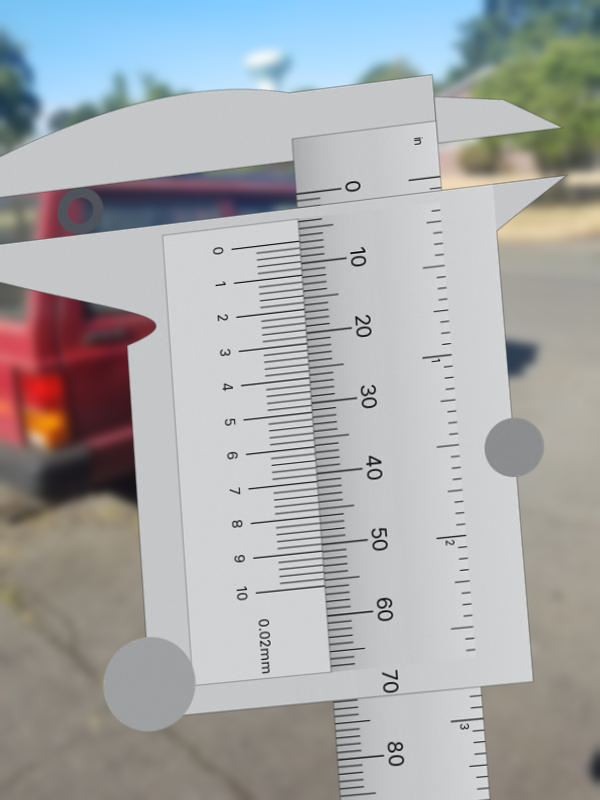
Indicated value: 6.8 mm
